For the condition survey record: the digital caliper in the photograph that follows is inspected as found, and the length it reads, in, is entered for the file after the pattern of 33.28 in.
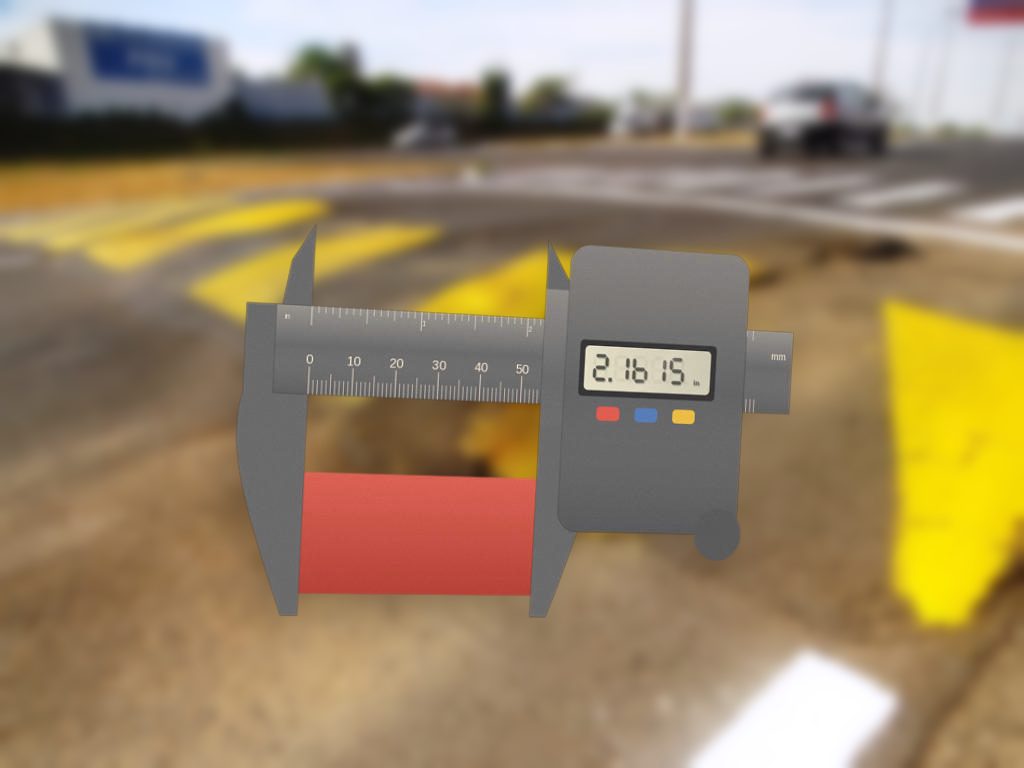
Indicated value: 2.1615 in
